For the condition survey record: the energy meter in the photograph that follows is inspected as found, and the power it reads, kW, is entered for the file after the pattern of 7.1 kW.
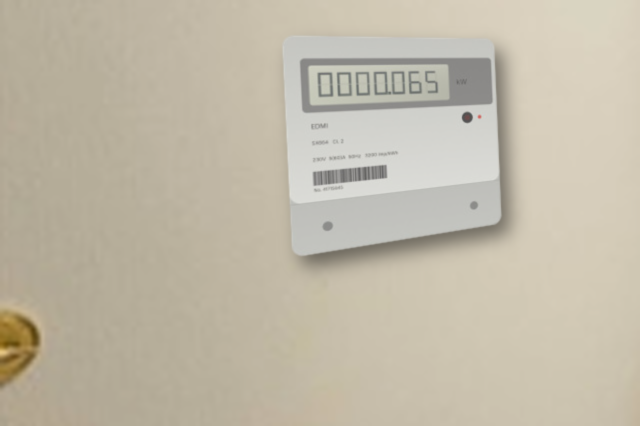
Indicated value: 0.065 kW
